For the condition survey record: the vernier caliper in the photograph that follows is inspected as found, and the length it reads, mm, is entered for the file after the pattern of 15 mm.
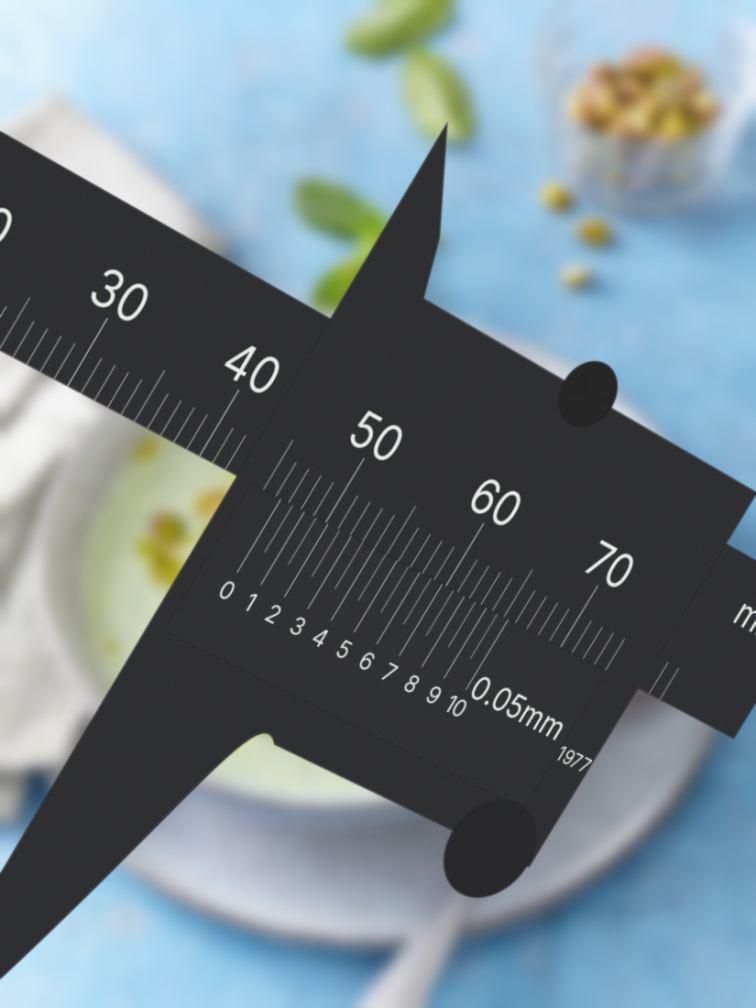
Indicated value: 46.4 mm
